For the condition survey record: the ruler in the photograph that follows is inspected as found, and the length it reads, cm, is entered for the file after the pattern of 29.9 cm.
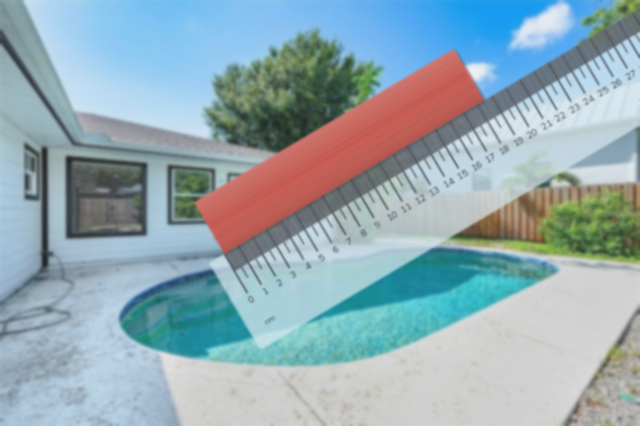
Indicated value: 18.5 cm
